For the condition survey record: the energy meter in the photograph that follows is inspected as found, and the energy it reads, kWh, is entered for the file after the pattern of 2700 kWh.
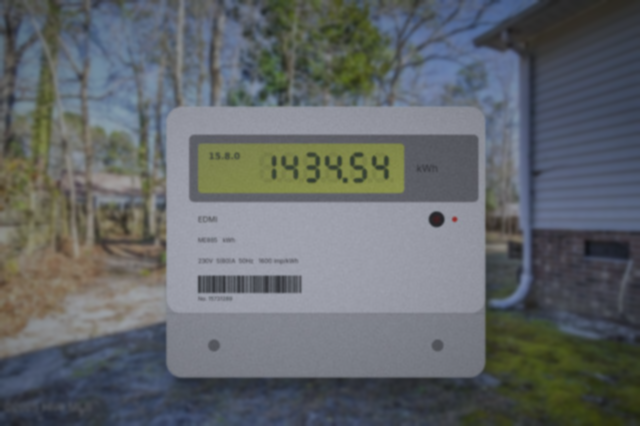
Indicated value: 1434.54 kWh
